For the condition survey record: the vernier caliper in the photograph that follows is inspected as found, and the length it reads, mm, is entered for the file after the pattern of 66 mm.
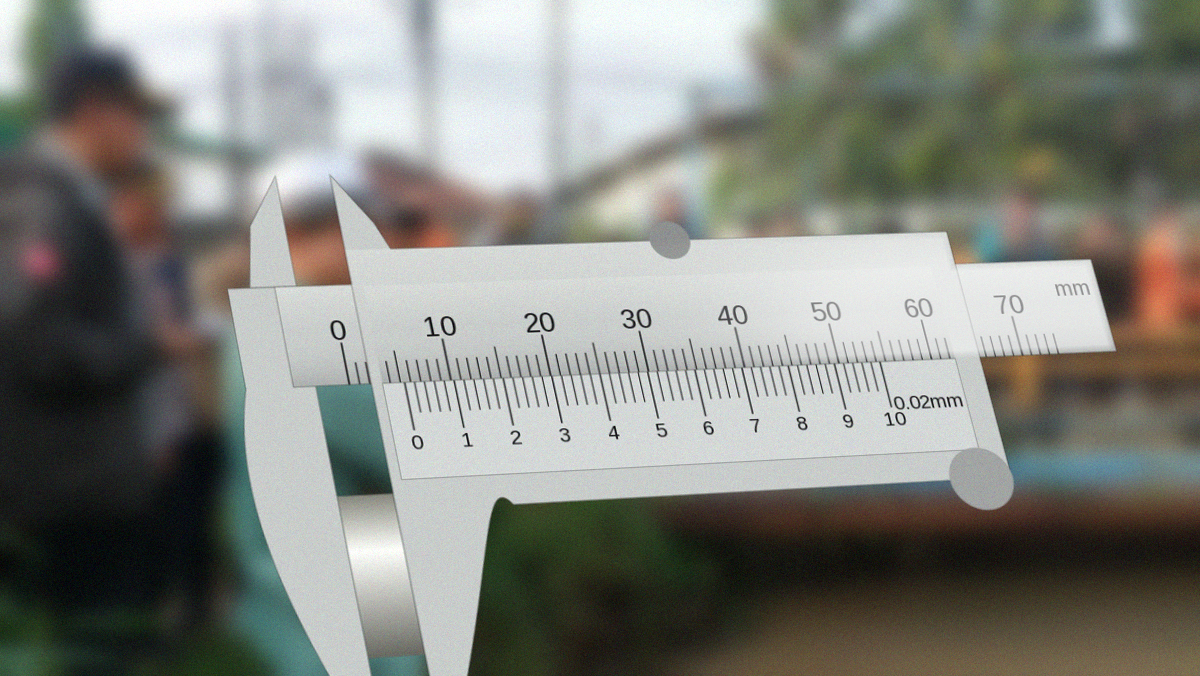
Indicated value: 5.4 mm
